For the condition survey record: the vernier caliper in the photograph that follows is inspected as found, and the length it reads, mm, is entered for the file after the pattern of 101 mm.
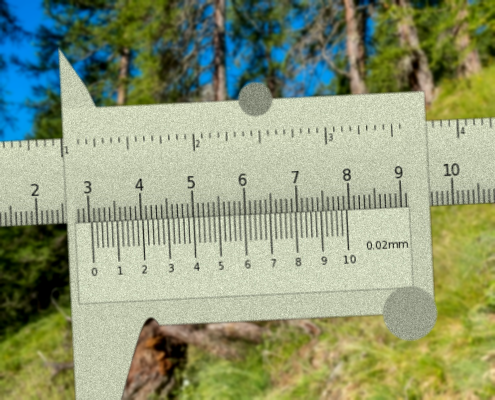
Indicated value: 30.5 mm
